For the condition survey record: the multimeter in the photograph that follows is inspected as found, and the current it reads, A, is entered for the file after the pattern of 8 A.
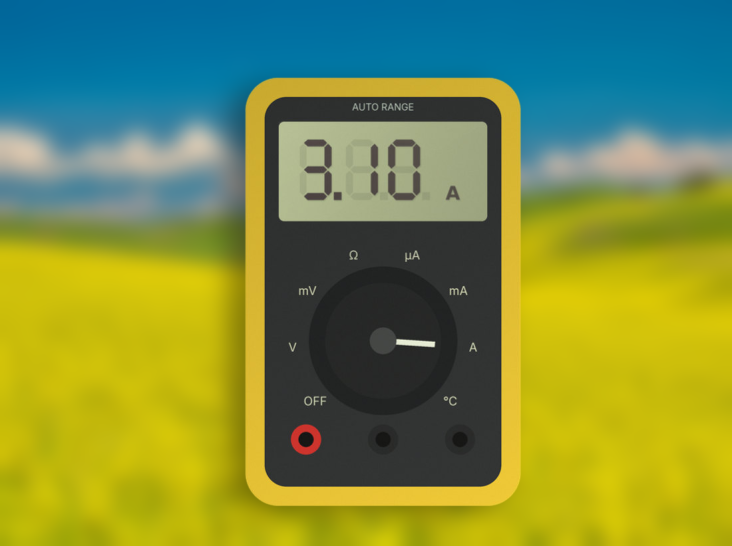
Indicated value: 3.10 A
